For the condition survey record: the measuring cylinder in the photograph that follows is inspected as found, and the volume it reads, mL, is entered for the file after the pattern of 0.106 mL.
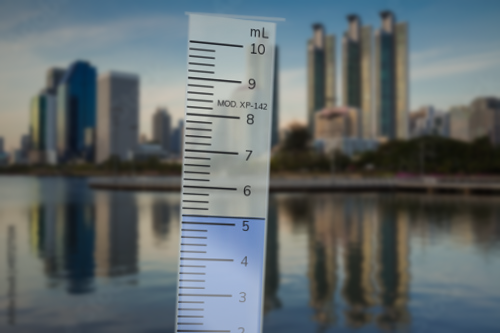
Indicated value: 5.2 mL
